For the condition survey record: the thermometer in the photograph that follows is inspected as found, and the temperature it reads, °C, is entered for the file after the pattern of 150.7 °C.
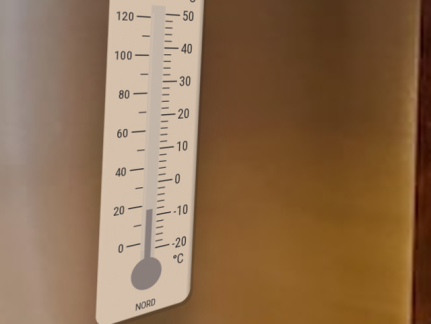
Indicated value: -8 °C
